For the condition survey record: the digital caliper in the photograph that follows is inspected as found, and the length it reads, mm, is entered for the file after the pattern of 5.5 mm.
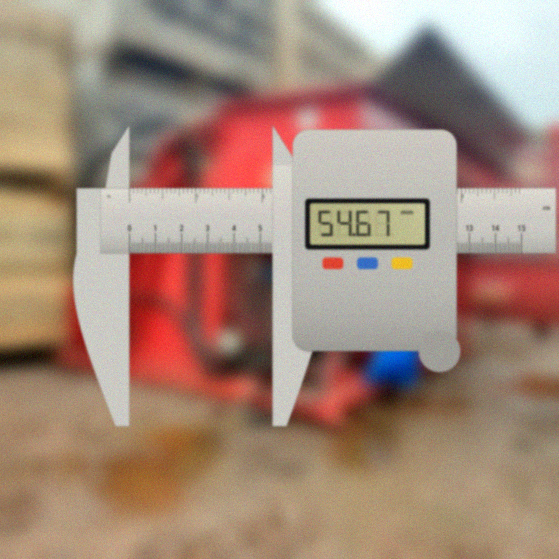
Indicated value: 54.67 mm
